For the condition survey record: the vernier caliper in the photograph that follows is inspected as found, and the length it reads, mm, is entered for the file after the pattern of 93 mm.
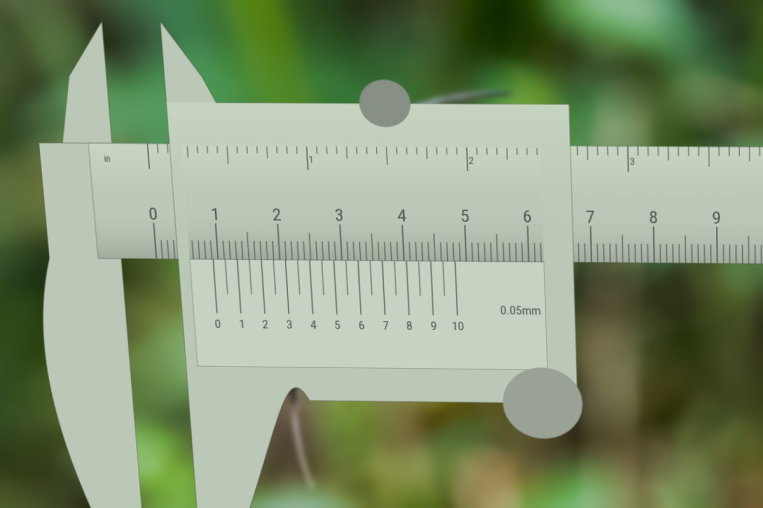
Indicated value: 9.2 mm
